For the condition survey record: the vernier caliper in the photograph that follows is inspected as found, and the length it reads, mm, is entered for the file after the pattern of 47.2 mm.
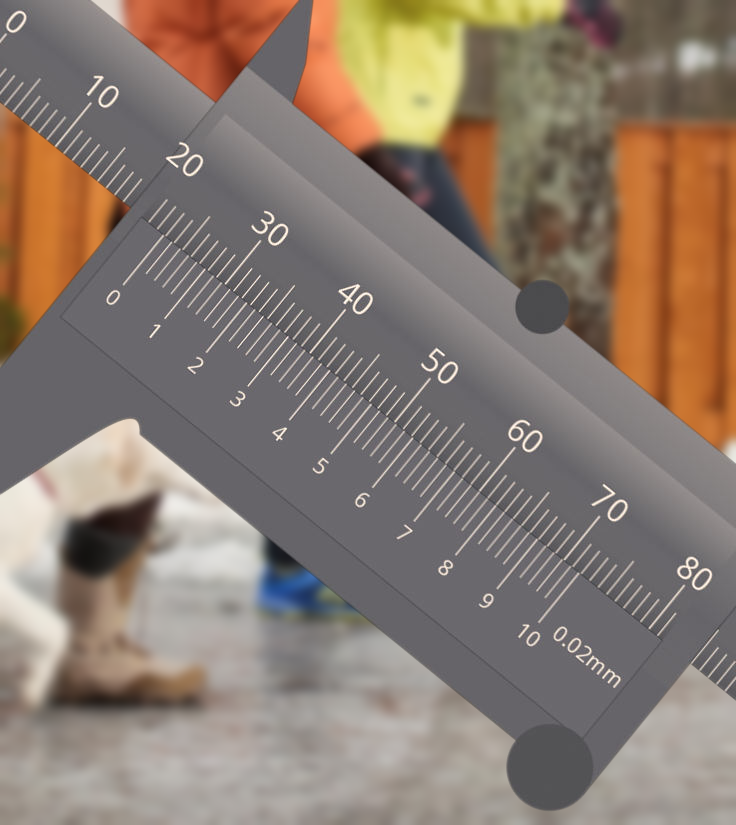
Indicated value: 22.8 mm
